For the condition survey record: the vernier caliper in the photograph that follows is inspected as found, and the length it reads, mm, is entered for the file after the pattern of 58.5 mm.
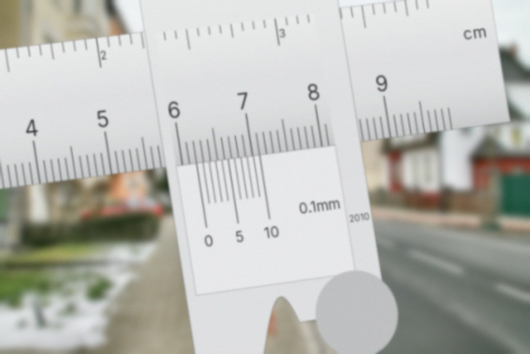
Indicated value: 62.0 mm
